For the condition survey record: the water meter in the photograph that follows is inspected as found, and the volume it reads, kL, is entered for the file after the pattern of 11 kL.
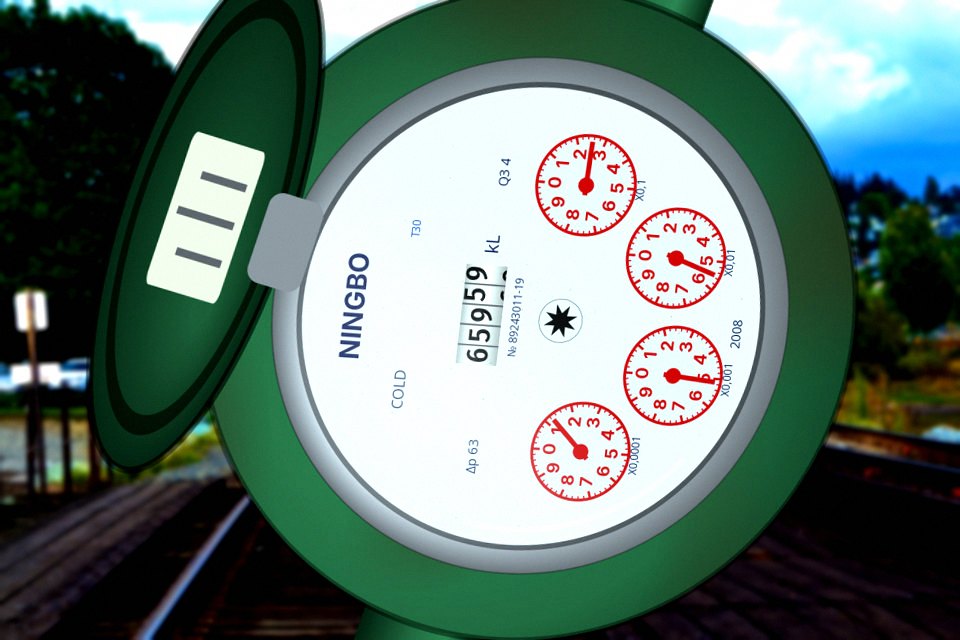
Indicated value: 65959.2551 kL
